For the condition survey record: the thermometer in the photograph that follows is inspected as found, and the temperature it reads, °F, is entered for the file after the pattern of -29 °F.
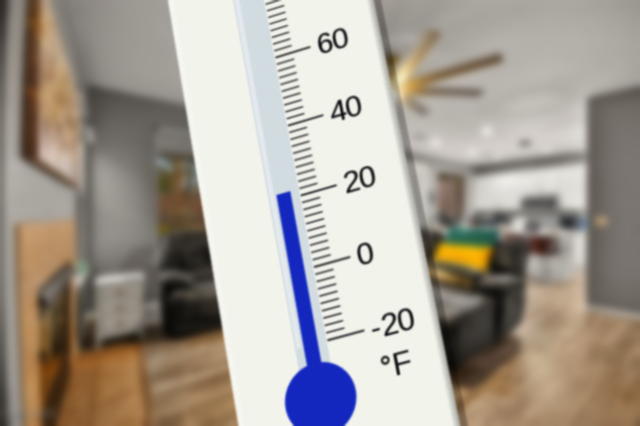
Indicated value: 22 °F
